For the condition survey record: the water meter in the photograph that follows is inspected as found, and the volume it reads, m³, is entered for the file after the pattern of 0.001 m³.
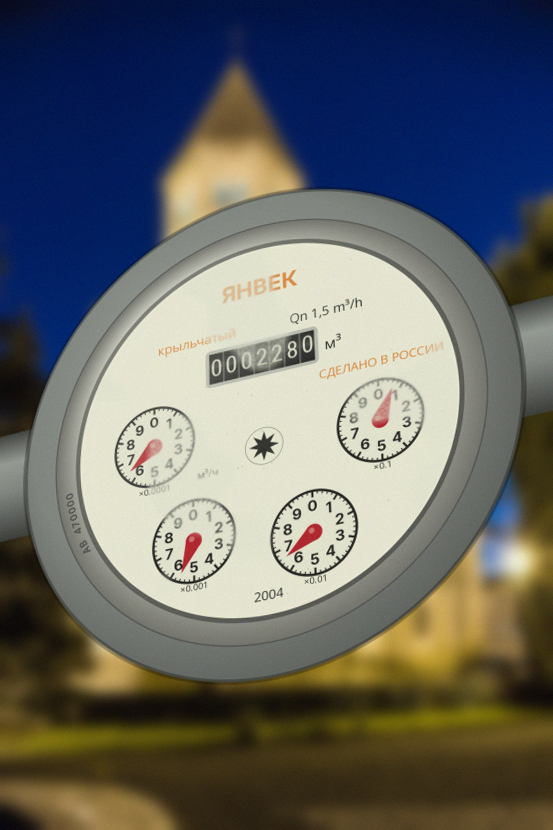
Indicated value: 2280.0656 m³
